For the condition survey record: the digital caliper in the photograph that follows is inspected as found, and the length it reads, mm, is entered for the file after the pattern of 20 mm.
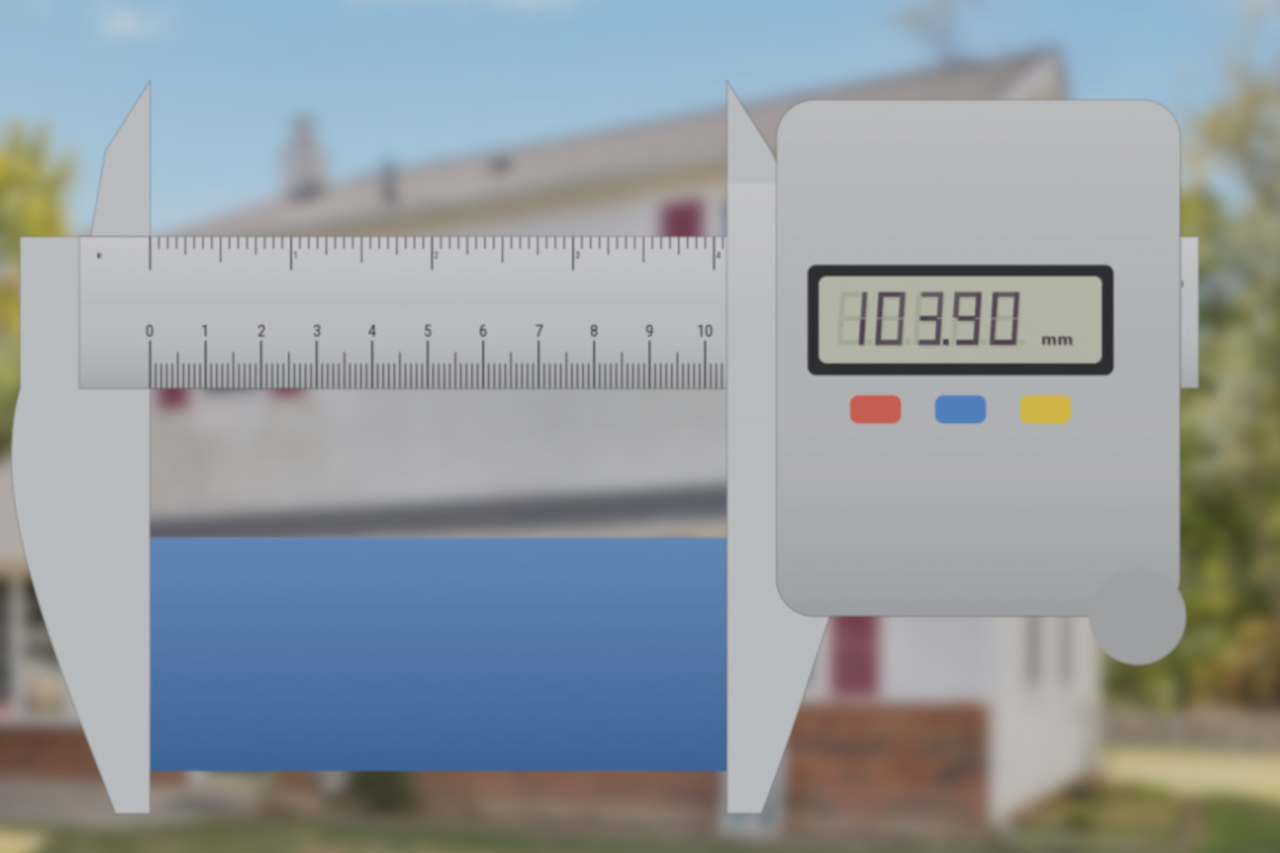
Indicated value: 103.90 mm
